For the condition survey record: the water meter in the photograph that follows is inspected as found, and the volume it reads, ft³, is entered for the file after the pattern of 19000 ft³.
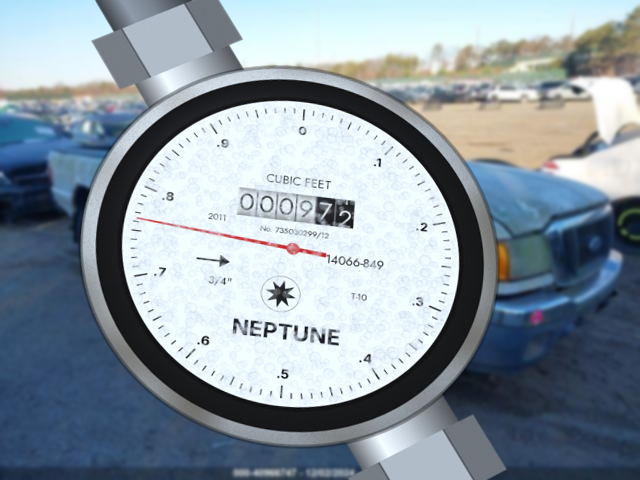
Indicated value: 971.76 ft³
